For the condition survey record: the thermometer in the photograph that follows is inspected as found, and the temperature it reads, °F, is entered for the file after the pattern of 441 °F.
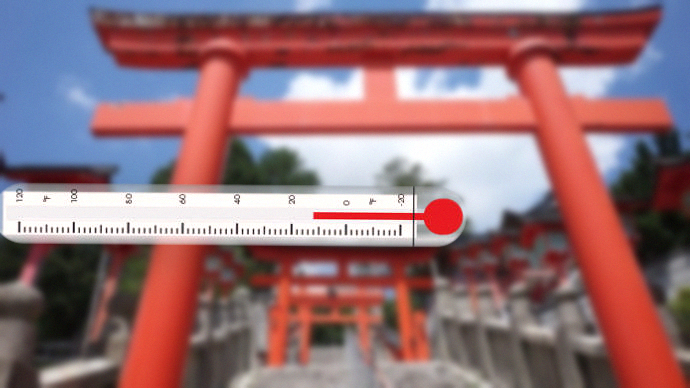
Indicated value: 12 °F
